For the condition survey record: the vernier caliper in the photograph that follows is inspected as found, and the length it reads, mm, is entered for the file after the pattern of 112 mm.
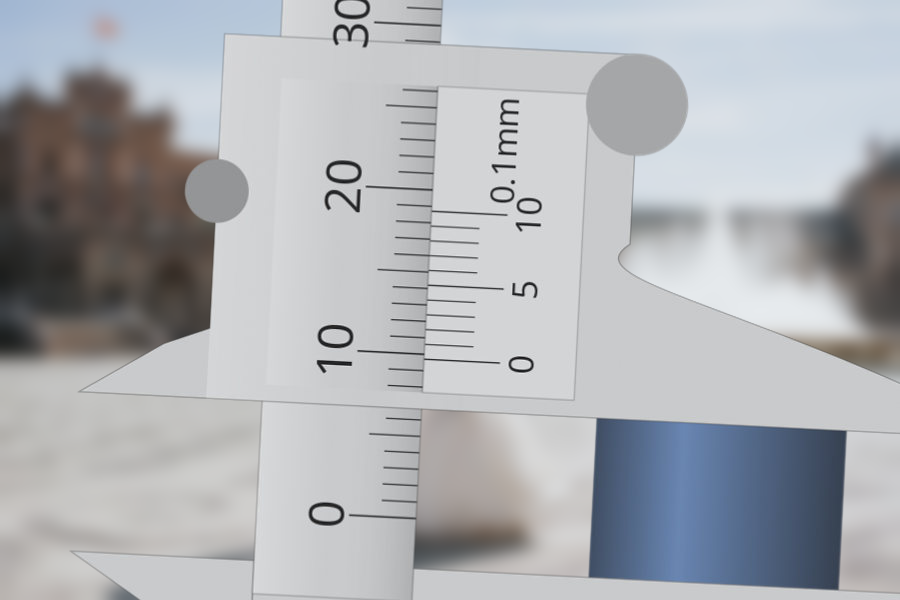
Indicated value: 9.7 mm
